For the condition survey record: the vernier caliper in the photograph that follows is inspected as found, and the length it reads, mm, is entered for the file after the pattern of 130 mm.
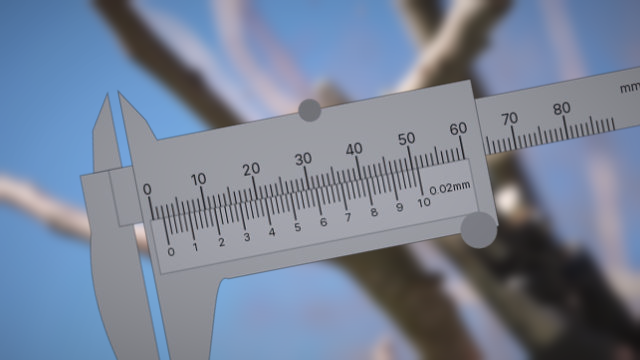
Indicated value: 2.0 mm
